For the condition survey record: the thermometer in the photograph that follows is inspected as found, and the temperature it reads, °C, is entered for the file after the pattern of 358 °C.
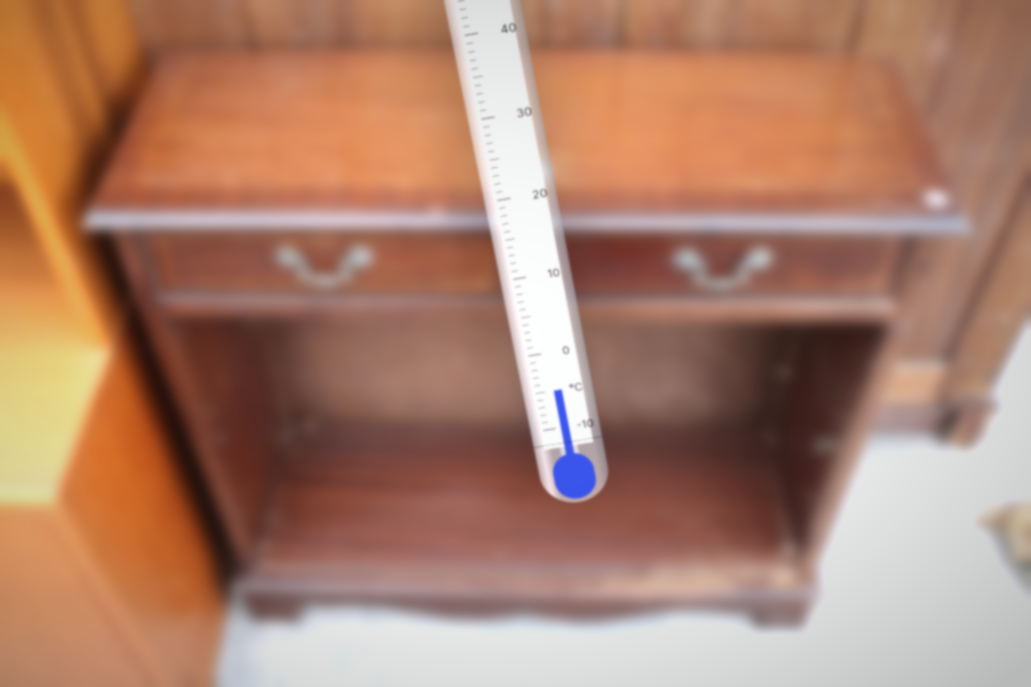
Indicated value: -5 °C
